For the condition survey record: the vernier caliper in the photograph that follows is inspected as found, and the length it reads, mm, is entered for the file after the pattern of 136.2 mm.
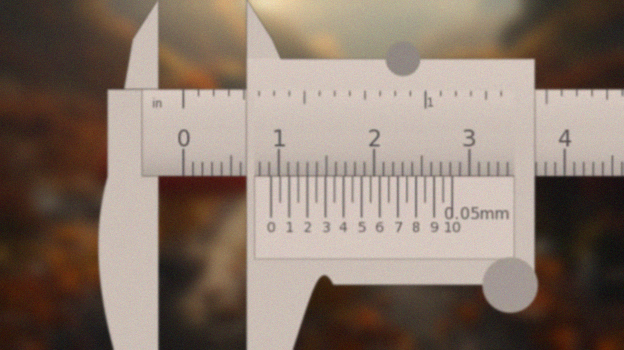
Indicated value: 9.2 mm
